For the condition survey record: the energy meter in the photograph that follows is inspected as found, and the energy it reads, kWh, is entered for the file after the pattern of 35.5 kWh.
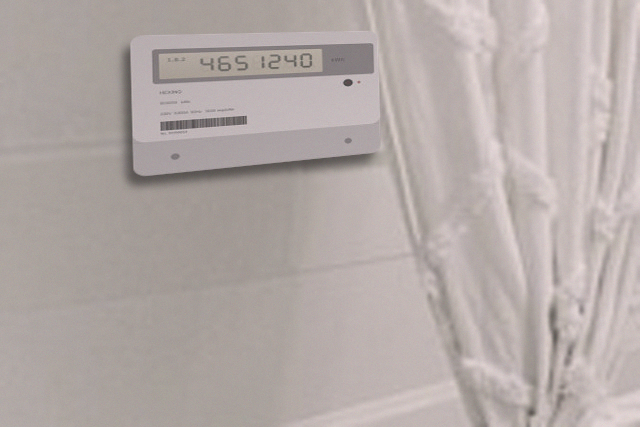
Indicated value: 4651240 kWh
